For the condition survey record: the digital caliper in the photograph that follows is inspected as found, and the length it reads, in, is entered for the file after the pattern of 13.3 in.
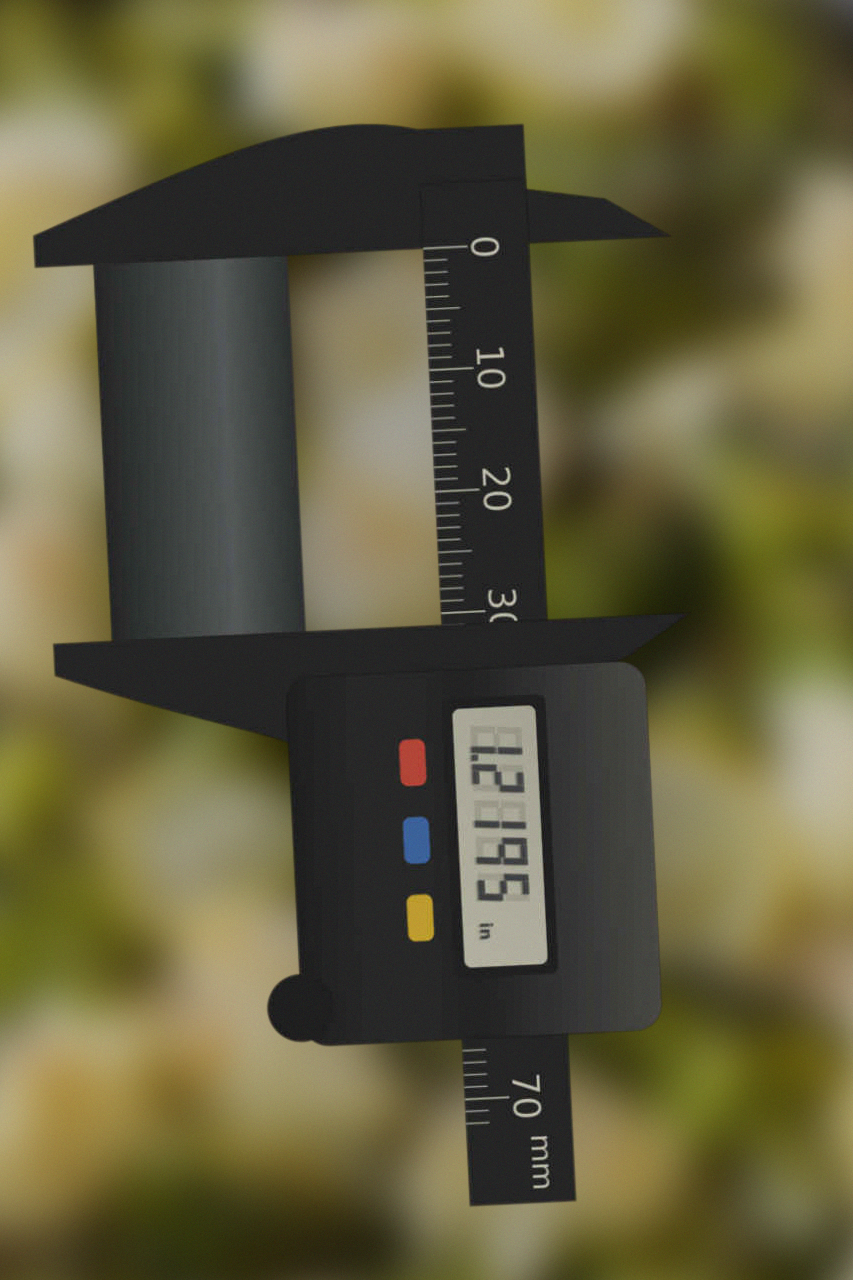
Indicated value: 1.2195 in
